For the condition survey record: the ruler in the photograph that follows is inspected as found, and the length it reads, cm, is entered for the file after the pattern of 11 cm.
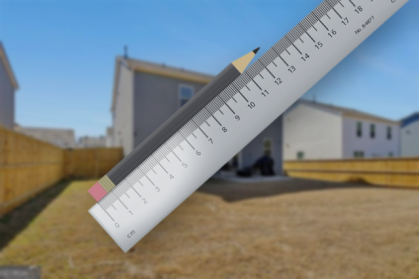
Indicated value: 12.5 cm
